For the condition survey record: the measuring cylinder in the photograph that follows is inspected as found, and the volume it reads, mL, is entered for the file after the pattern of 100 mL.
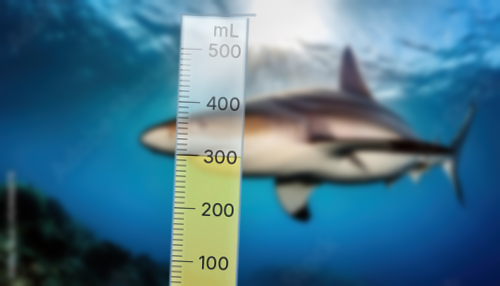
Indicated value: 300 mL
